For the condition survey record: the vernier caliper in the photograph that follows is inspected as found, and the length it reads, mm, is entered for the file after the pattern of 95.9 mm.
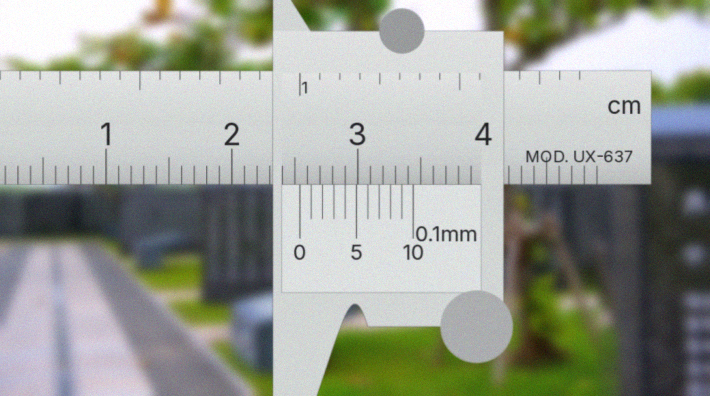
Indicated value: 25.4 mm
